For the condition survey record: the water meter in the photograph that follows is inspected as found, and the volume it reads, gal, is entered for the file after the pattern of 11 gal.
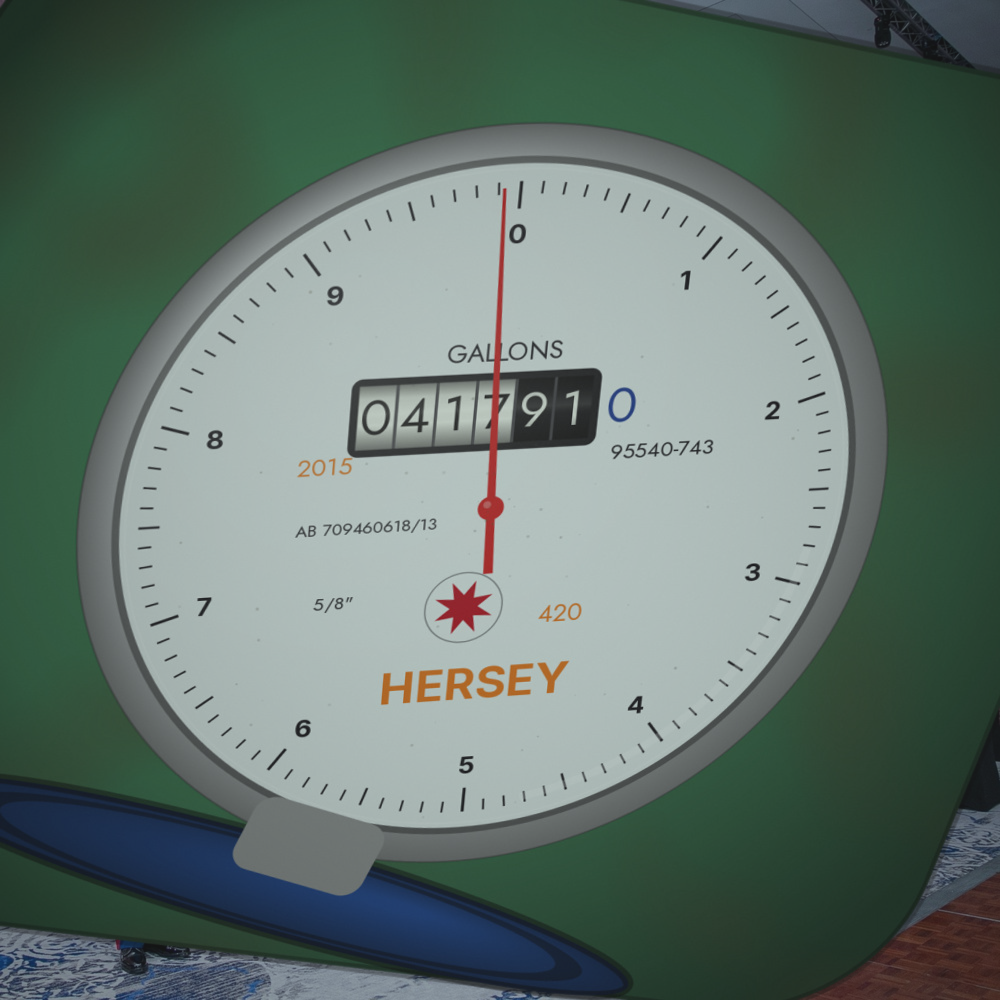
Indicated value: 417909.9 gal
